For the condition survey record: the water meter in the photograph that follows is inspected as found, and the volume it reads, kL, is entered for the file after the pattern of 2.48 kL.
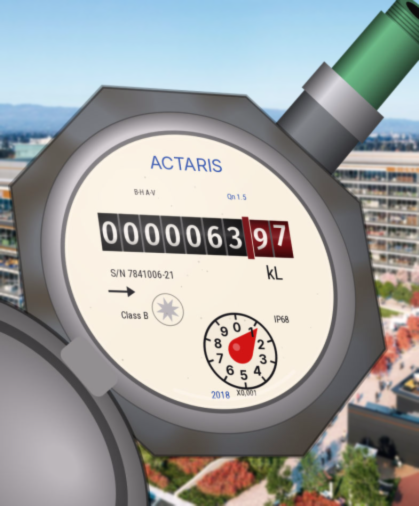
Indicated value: 63.971 kL
